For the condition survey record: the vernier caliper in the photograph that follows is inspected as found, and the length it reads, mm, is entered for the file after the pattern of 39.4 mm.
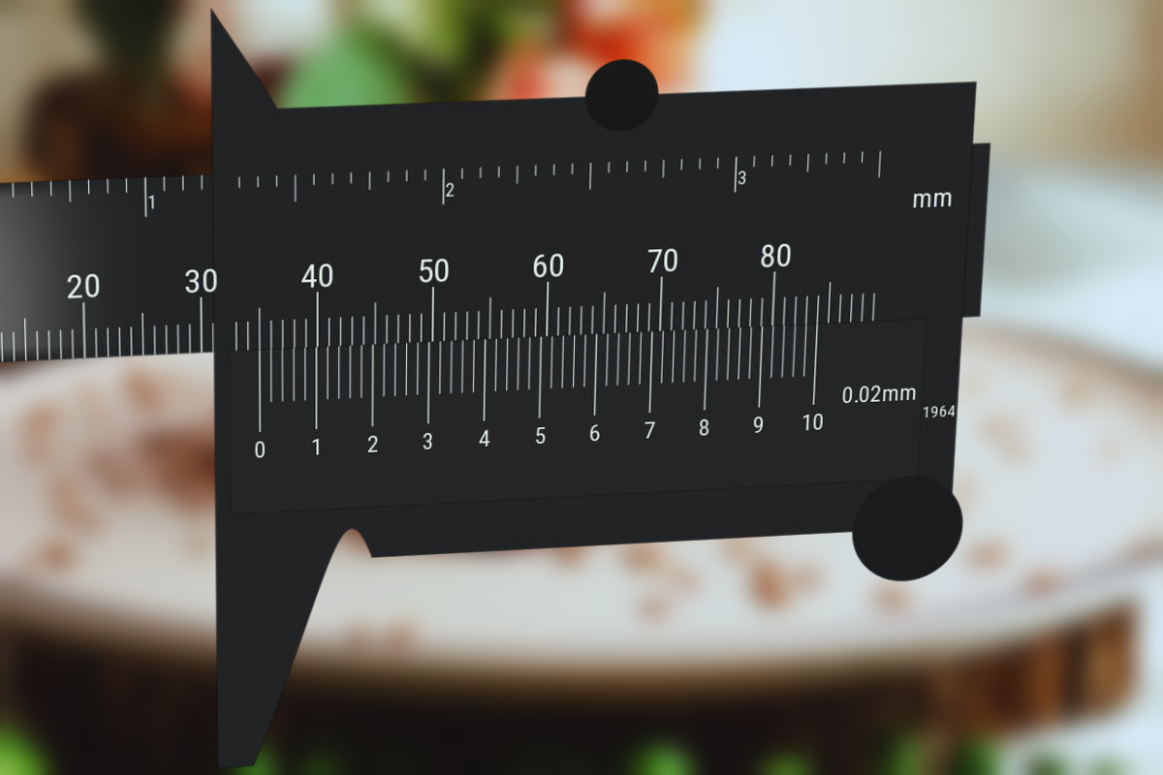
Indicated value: 35.0 mm
